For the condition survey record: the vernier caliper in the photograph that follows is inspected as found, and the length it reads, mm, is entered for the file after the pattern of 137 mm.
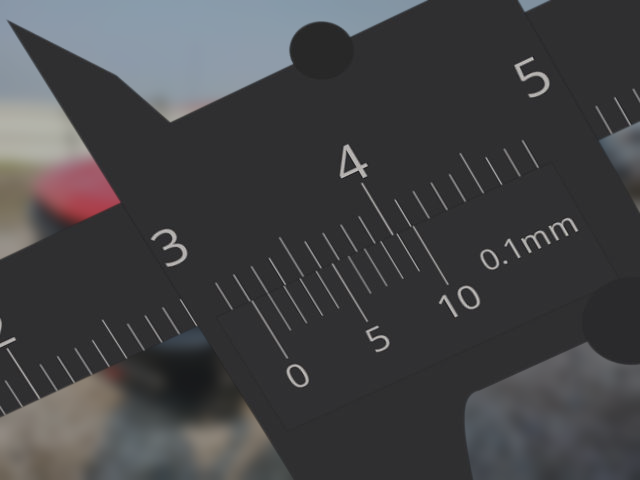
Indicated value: 32.1 mm
